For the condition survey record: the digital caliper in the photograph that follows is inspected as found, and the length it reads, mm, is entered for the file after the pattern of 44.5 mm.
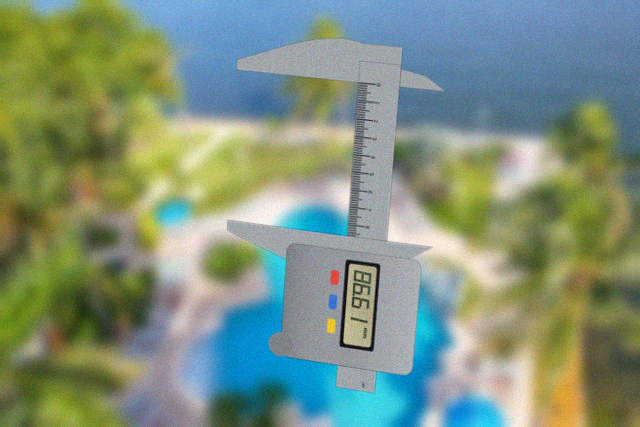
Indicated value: 86.61 mm
